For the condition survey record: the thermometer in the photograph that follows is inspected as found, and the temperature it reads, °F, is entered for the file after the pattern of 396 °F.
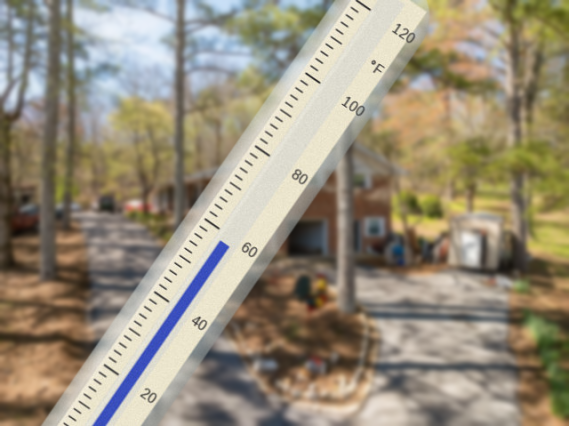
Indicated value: 58 °F
